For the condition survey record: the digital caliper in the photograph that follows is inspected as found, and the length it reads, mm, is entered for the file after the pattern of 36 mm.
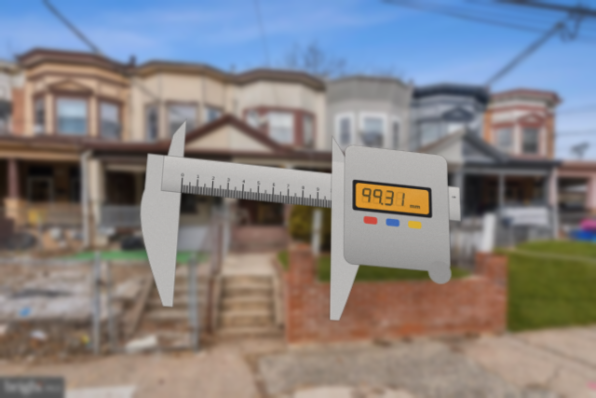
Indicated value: 99.31 mm
